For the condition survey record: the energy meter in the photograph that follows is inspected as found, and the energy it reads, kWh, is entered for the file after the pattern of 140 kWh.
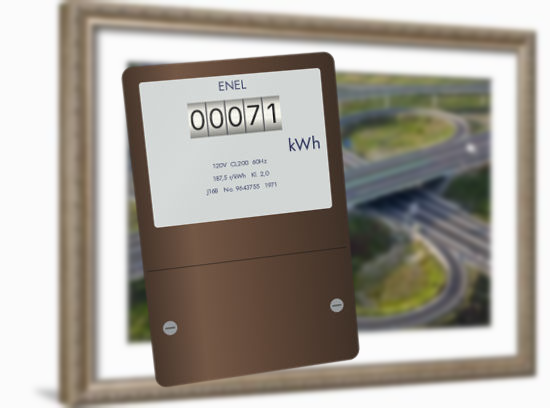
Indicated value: 71 kWh
